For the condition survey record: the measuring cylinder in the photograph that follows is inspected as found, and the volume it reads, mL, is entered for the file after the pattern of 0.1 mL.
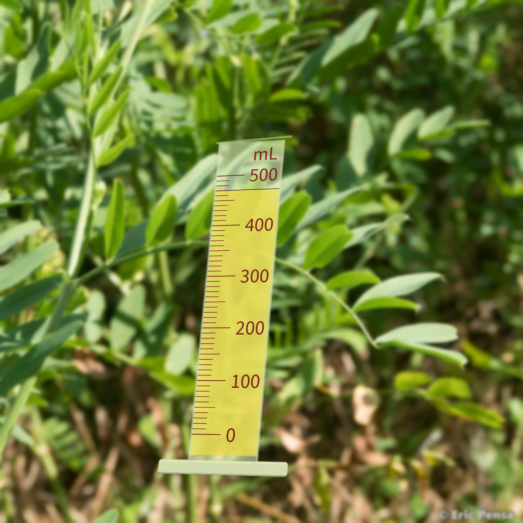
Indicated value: 470 mL
